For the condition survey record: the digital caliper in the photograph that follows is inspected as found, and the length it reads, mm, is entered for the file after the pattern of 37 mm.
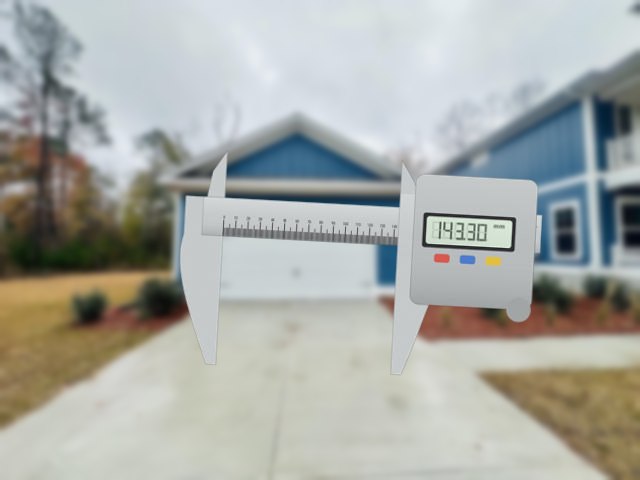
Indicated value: 143.30 mm
